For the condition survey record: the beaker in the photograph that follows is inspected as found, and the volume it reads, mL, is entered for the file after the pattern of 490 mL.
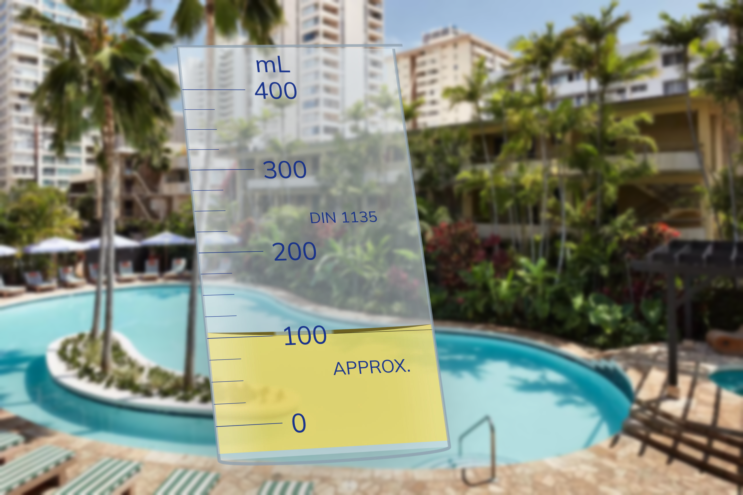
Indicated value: 100 mL
